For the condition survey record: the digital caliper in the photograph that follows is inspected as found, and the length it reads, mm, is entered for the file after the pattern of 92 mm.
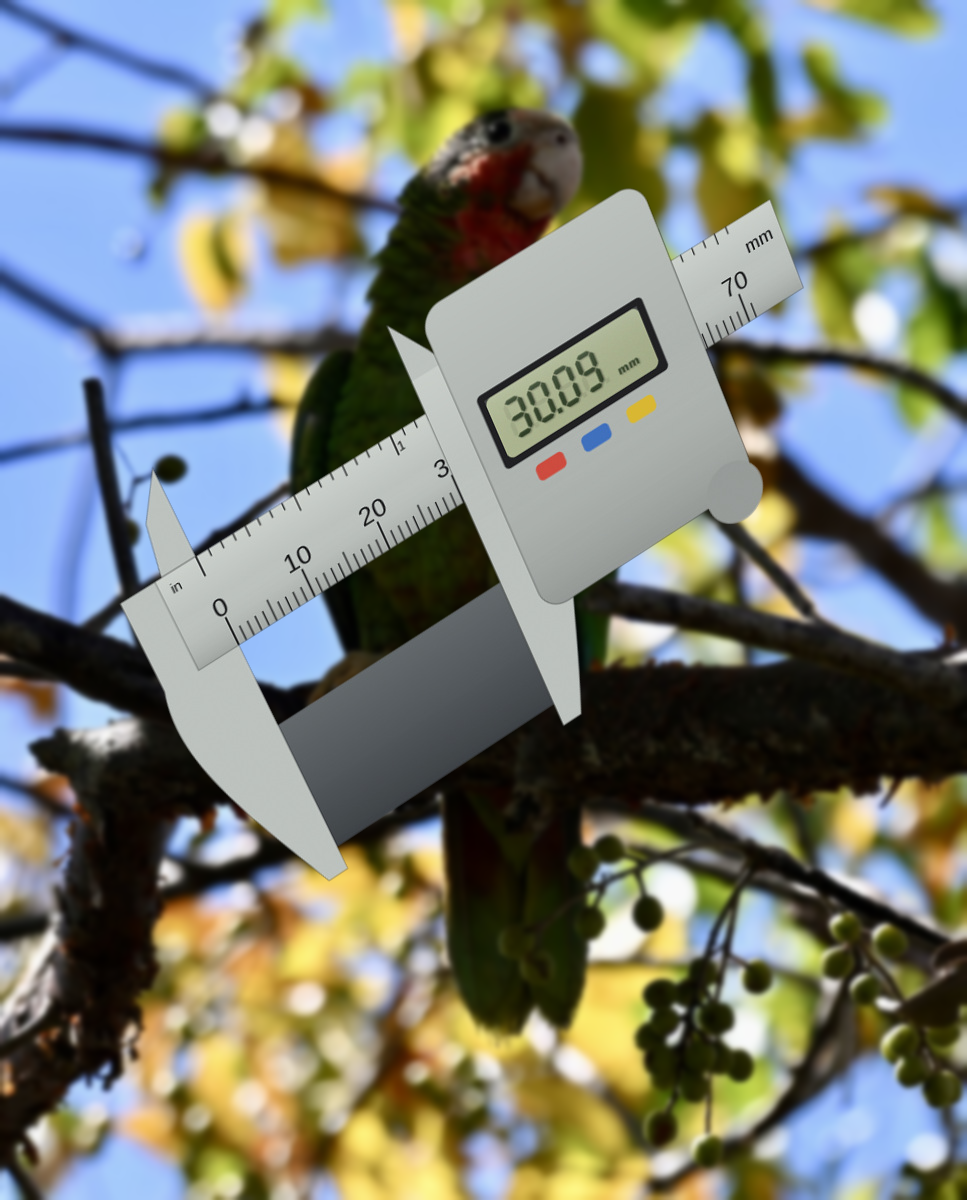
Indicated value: 30.09 mm
